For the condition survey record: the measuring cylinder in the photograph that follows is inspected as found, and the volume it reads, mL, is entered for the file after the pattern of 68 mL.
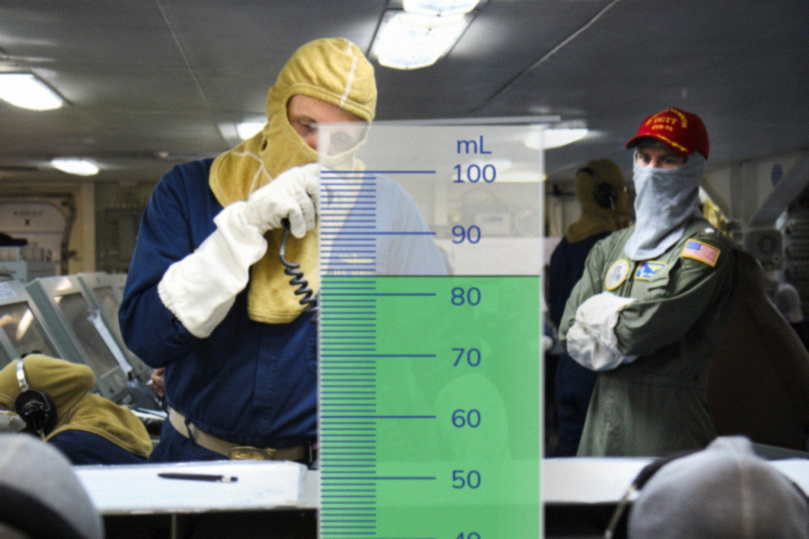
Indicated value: 83 mL
